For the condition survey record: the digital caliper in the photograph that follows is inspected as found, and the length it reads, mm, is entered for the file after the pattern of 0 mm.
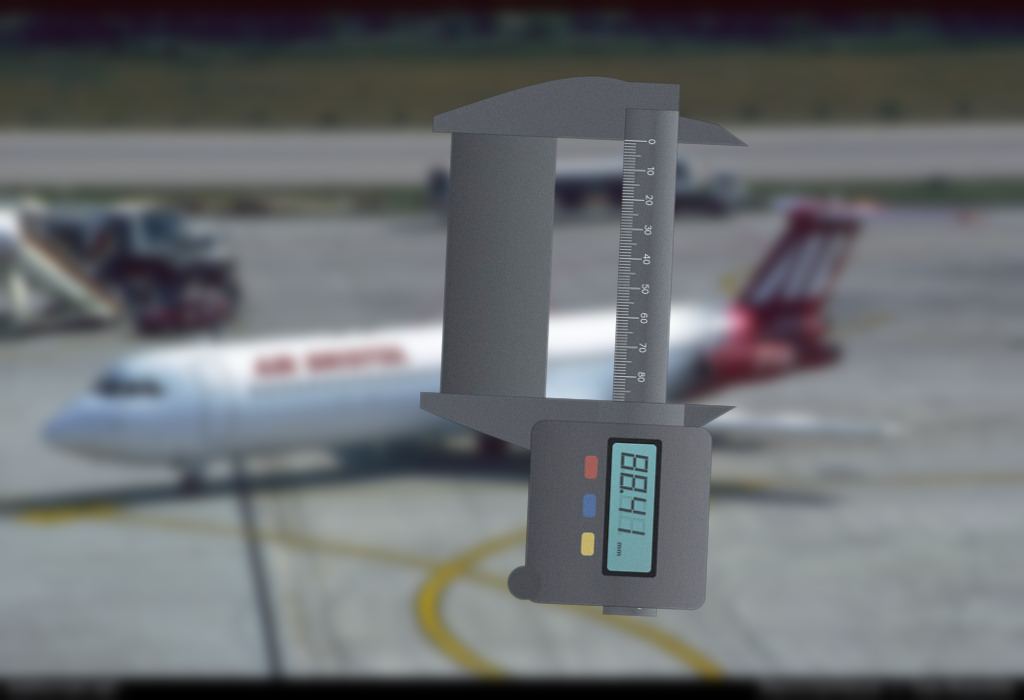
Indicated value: 88.41 mm
